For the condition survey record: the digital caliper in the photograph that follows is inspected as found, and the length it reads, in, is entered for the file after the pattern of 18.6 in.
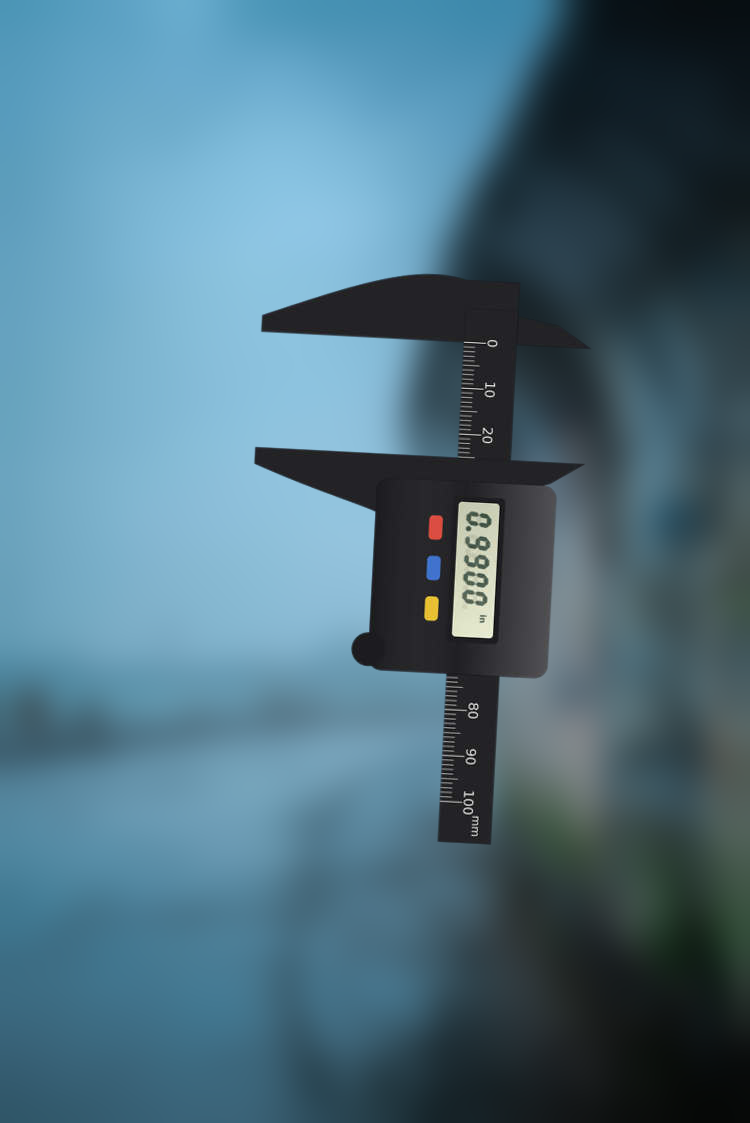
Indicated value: 0.9900 in
